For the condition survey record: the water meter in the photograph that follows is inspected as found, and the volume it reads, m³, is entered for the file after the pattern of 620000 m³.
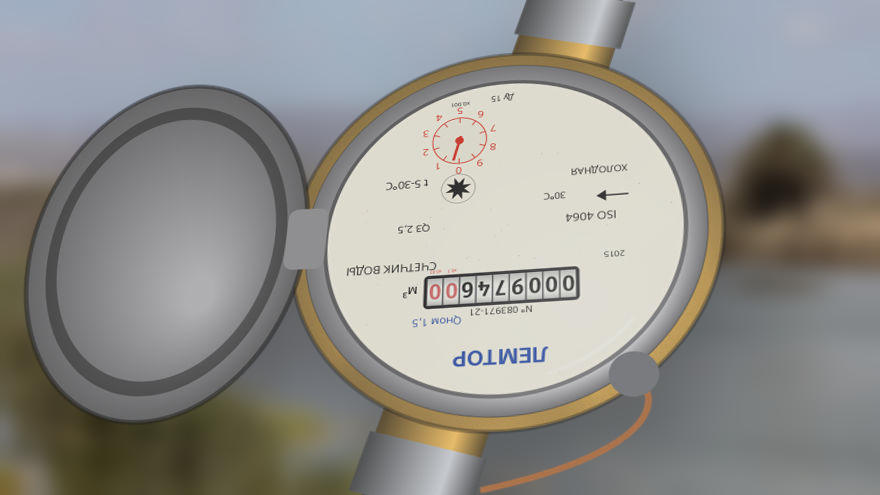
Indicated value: 9746.000 m³
